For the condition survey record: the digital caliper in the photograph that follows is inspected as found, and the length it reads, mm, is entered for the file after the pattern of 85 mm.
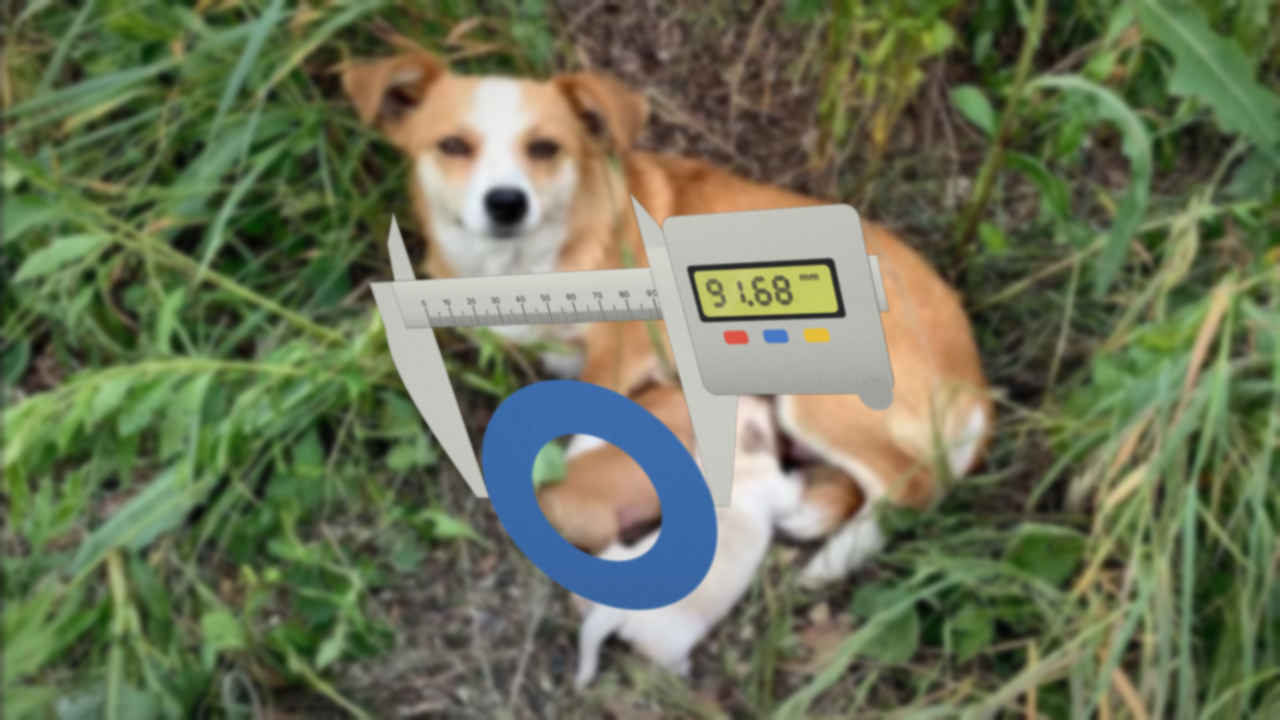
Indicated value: 91.68 mm
